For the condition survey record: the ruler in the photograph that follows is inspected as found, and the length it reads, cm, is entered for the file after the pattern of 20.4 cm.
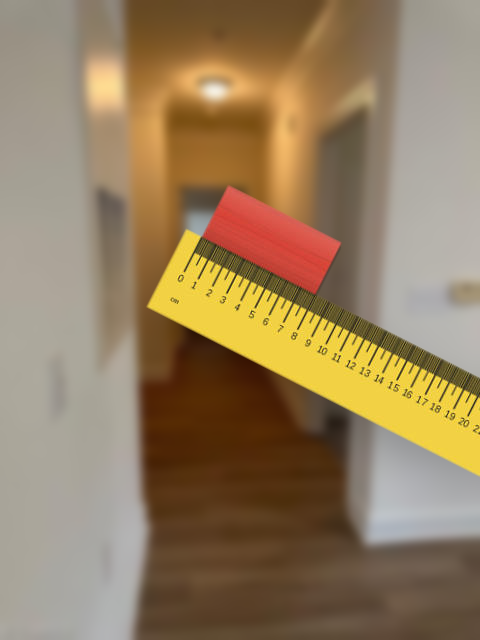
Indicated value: 8 cm
